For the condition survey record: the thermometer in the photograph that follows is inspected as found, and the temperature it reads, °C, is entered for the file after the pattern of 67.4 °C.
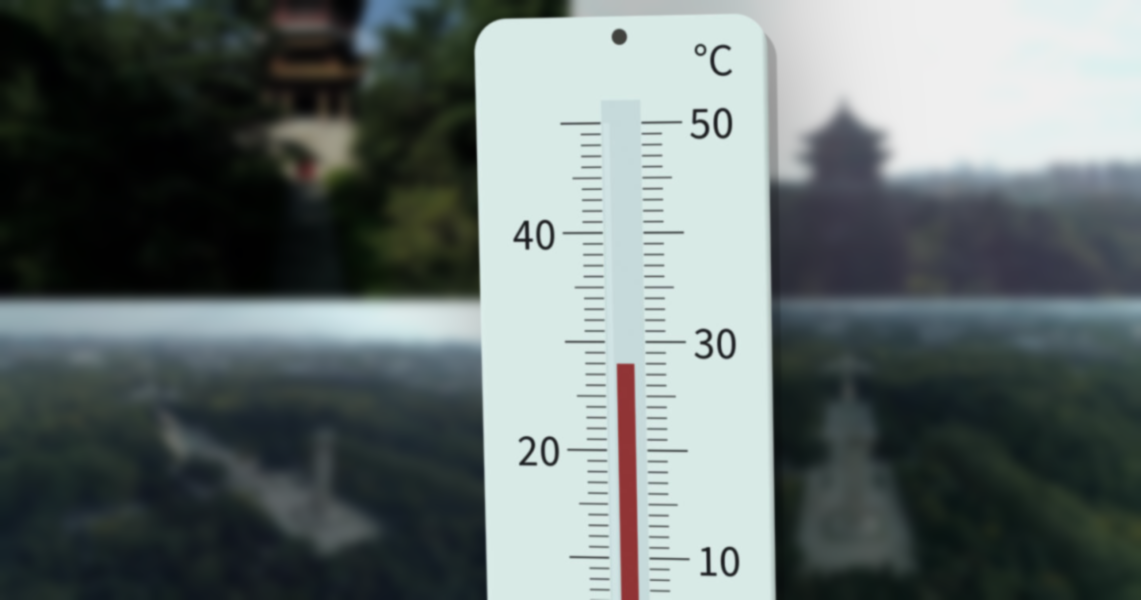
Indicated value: 28 °C
